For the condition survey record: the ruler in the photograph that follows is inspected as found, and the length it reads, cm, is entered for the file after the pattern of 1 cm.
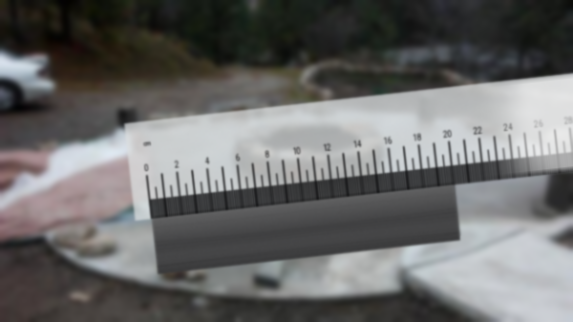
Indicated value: 20 cm
